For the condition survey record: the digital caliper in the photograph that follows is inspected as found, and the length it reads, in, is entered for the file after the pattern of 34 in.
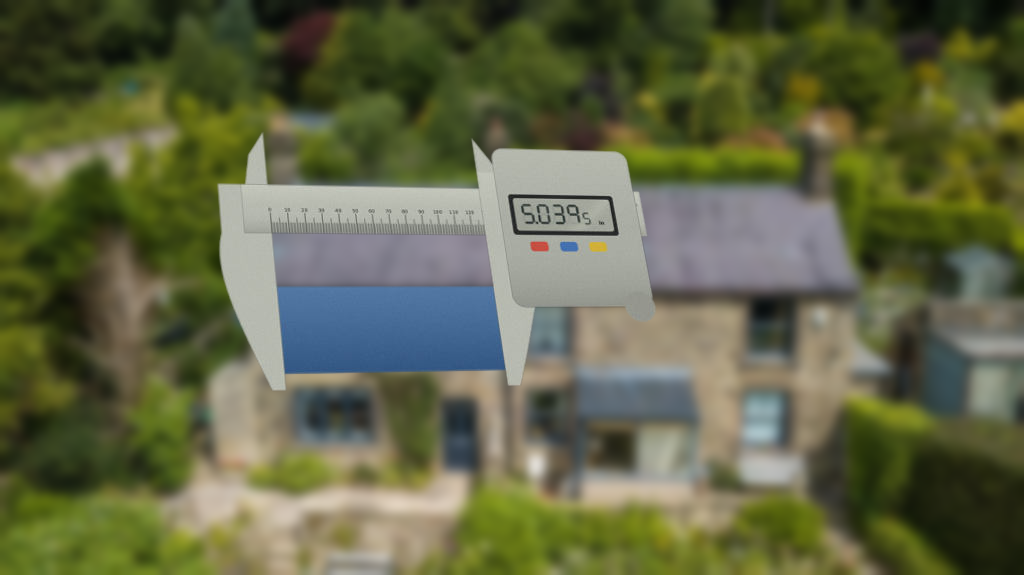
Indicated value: 5.0395 in
